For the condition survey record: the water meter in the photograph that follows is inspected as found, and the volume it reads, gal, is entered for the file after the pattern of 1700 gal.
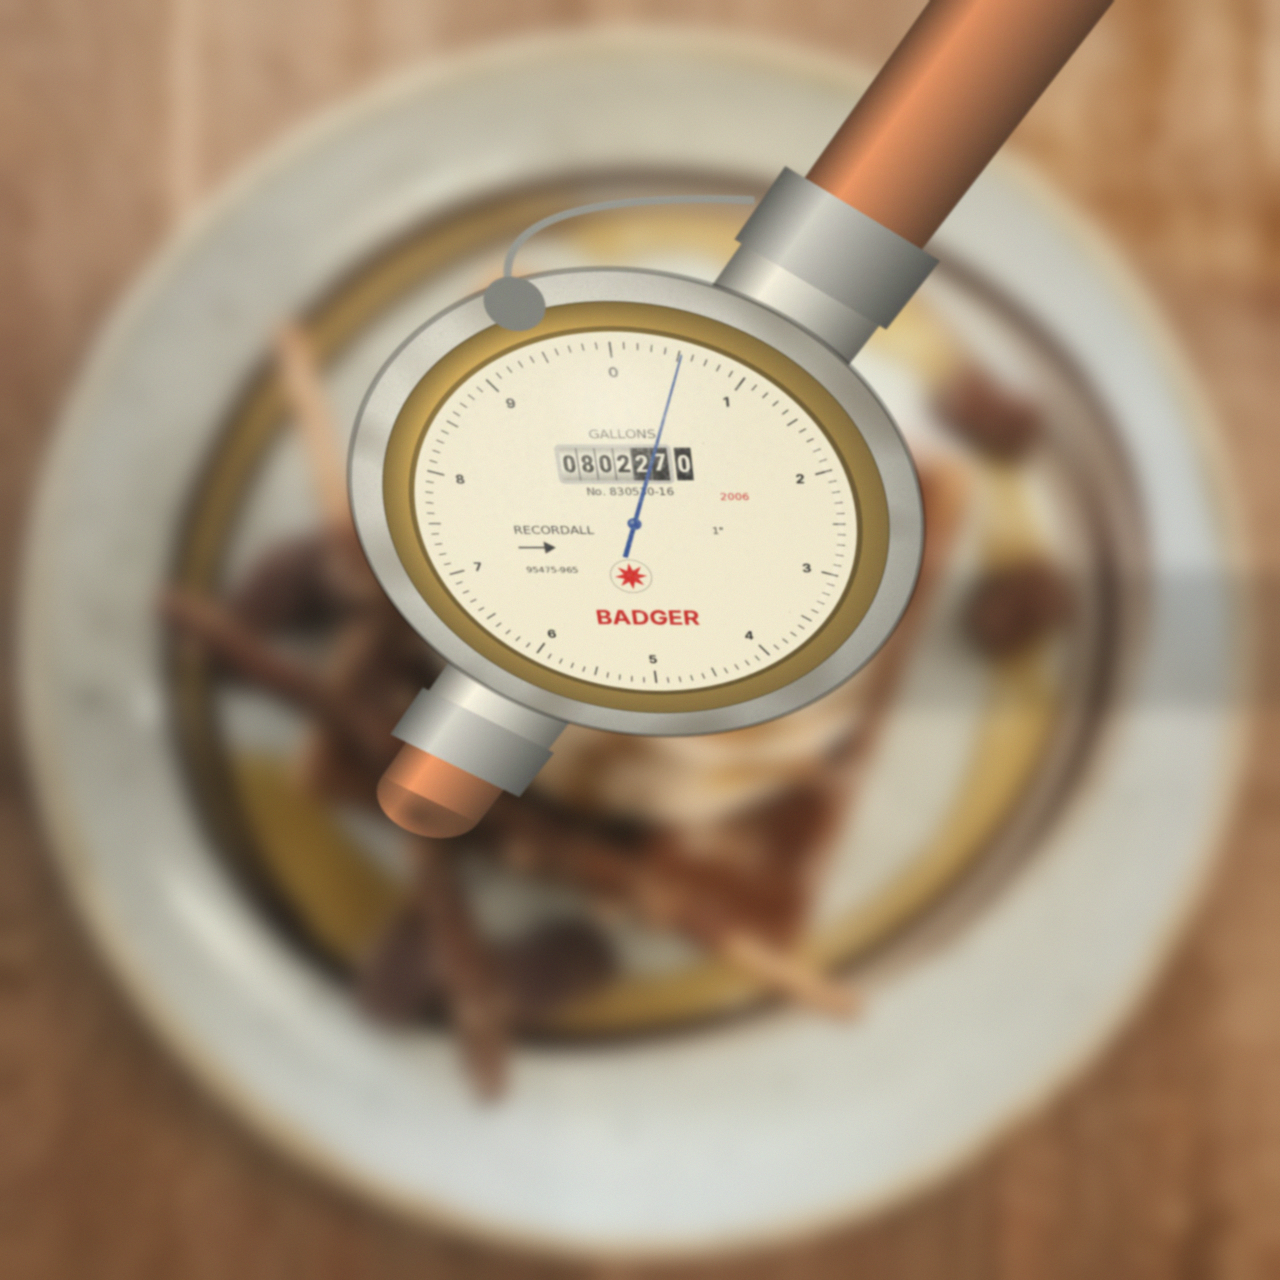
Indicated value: 802270.5 gal
